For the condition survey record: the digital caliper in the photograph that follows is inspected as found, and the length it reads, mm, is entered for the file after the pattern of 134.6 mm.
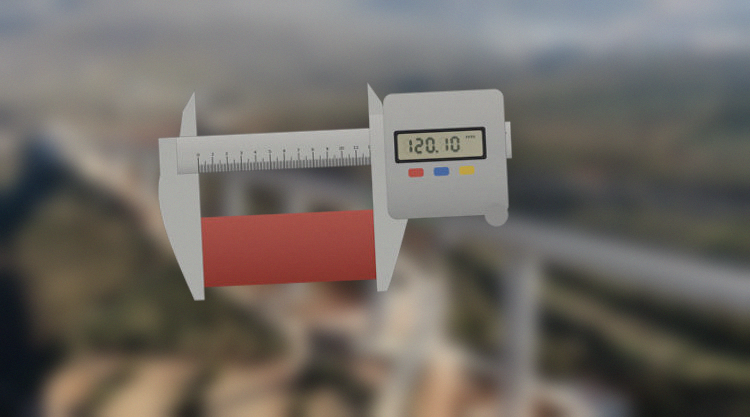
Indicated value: 120.10 mm
